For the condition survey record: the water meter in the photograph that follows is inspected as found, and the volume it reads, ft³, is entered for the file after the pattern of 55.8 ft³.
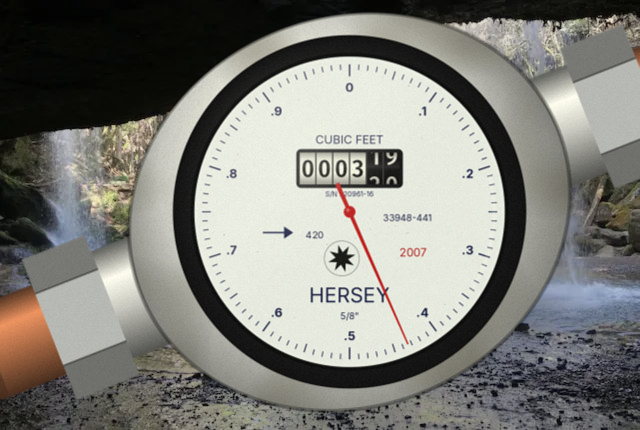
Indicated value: 319.43 ft³
